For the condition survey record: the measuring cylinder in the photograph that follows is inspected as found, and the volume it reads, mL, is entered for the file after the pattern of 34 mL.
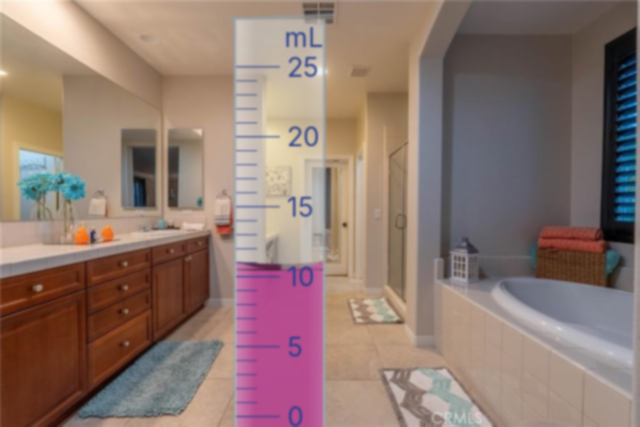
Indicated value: 10.5 mL
